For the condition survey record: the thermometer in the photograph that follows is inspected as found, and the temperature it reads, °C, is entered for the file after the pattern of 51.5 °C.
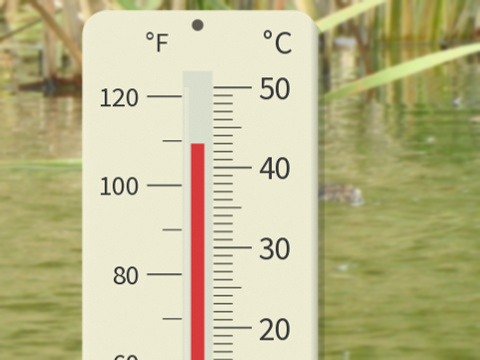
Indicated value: 43 °C
